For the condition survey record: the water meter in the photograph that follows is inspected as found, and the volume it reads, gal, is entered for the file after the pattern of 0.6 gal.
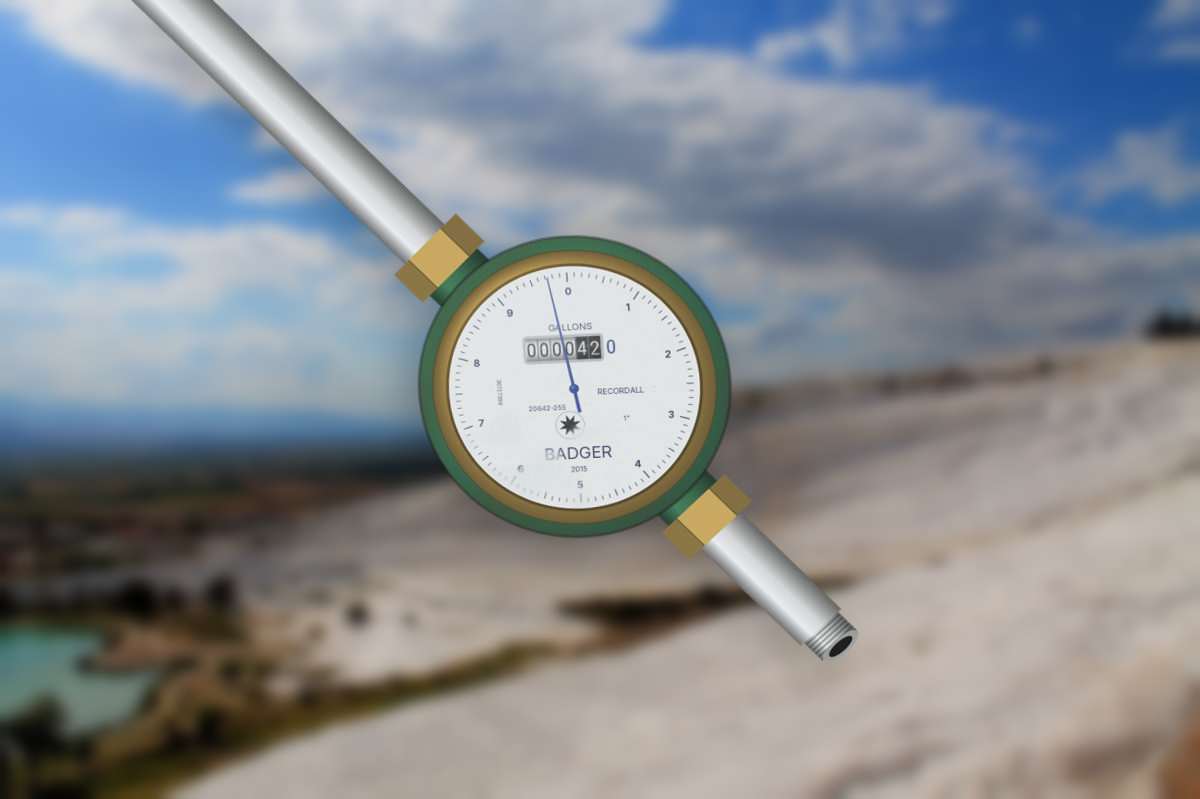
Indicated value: 419.7 gal
